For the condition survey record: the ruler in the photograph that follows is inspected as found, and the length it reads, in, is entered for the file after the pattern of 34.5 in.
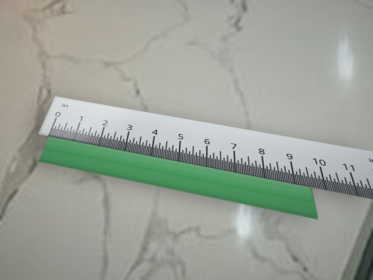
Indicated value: 9.5 in
